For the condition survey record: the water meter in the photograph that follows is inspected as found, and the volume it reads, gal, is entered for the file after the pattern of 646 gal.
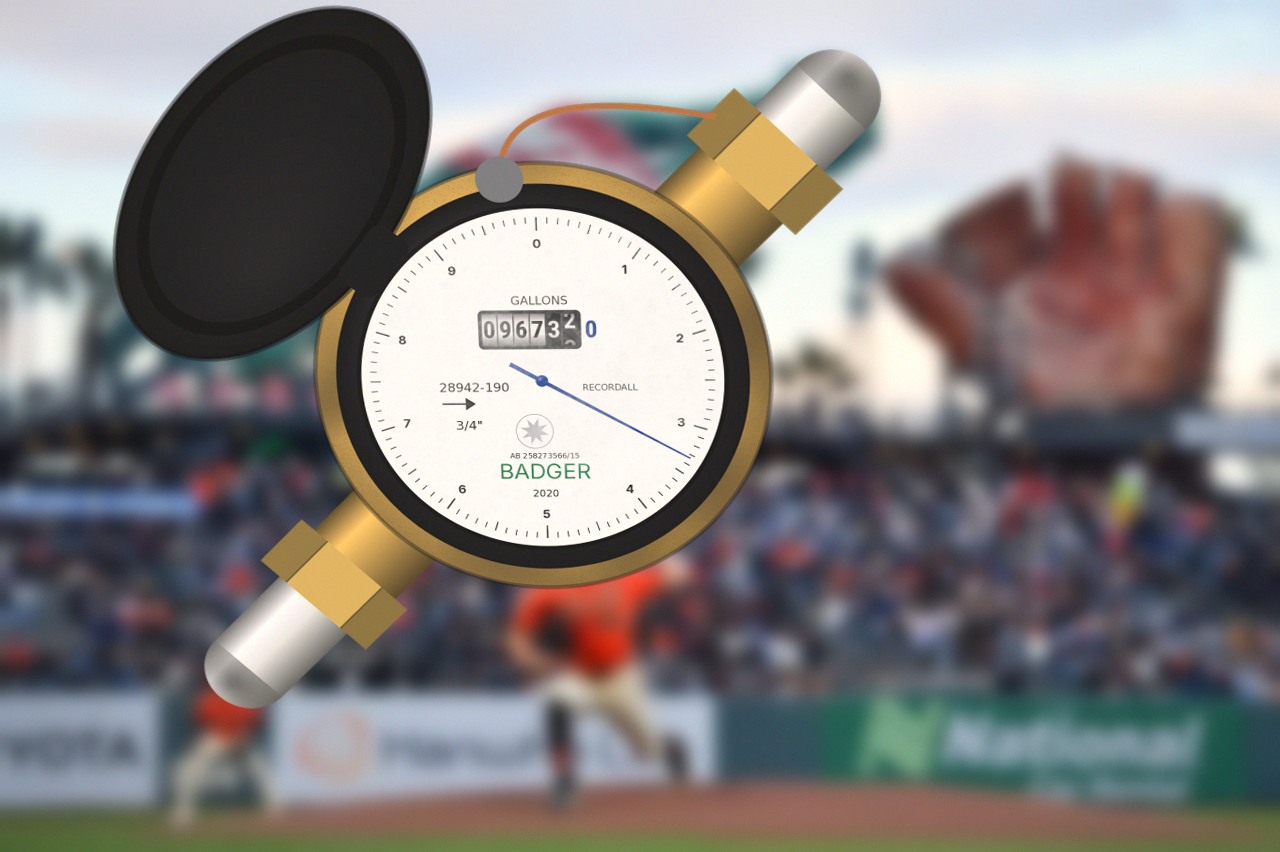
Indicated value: 967323.3 gal
